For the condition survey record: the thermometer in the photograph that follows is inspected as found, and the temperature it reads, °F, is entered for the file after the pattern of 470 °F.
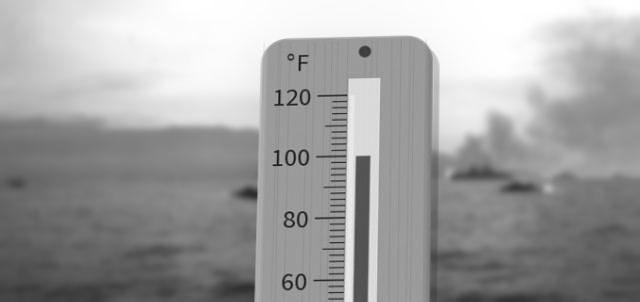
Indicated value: 100 °F
